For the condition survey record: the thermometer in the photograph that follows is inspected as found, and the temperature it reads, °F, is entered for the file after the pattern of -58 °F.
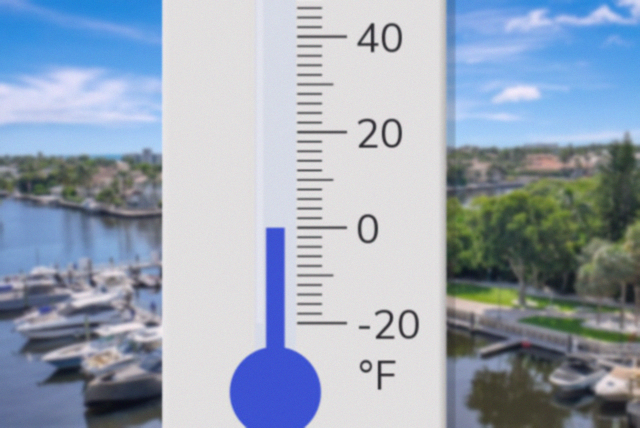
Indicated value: 0 °F
